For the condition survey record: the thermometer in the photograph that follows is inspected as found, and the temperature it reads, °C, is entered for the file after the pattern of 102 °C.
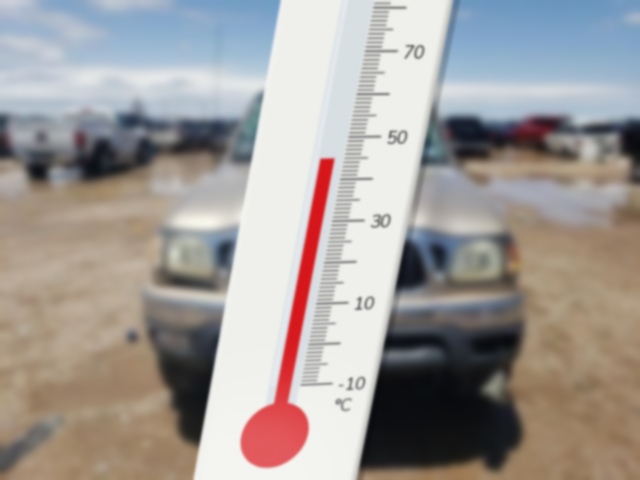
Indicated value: 45 °C
